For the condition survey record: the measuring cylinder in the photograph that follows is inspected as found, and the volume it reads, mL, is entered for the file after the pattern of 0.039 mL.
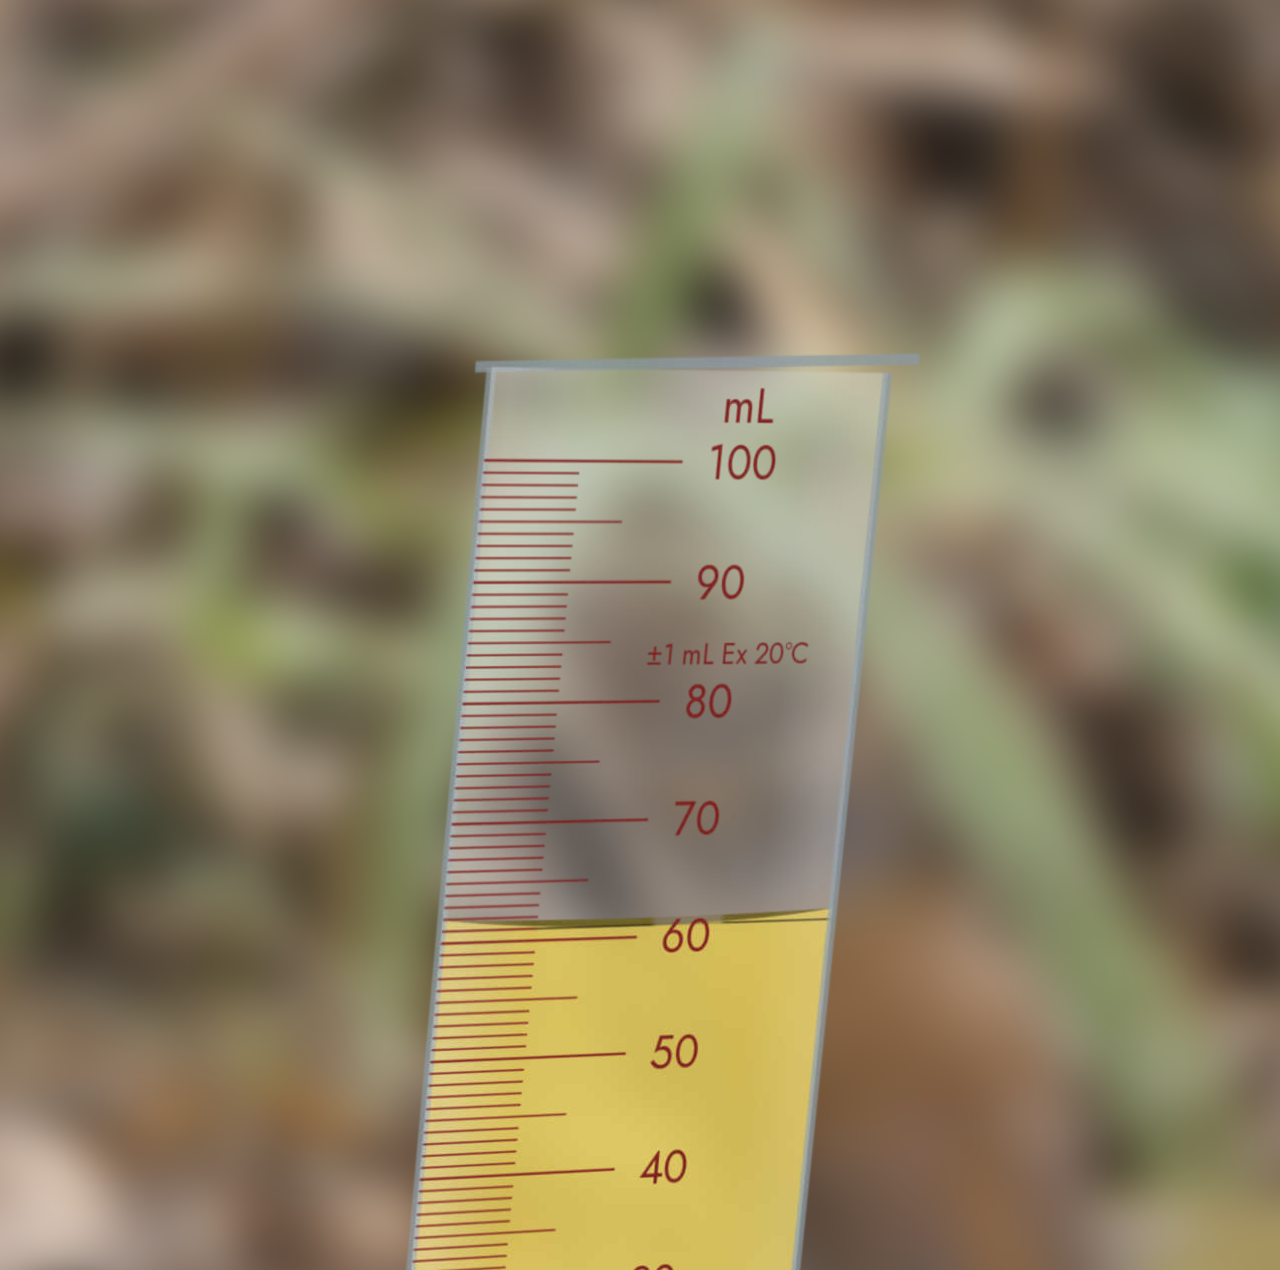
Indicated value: 61 mL
